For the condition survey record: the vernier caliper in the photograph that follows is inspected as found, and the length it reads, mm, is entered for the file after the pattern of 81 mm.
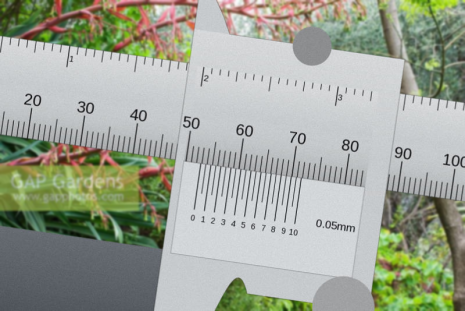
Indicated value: 52.8 mm
